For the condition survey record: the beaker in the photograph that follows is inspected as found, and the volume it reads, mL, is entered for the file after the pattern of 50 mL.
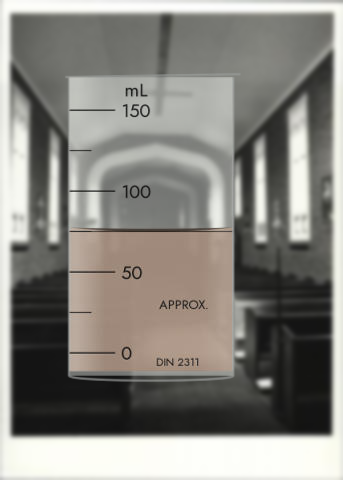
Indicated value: 75 mL
